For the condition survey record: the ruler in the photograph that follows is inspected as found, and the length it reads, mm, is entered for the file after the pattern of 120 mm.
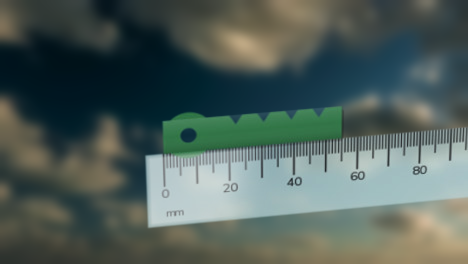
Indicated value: 55 mm
